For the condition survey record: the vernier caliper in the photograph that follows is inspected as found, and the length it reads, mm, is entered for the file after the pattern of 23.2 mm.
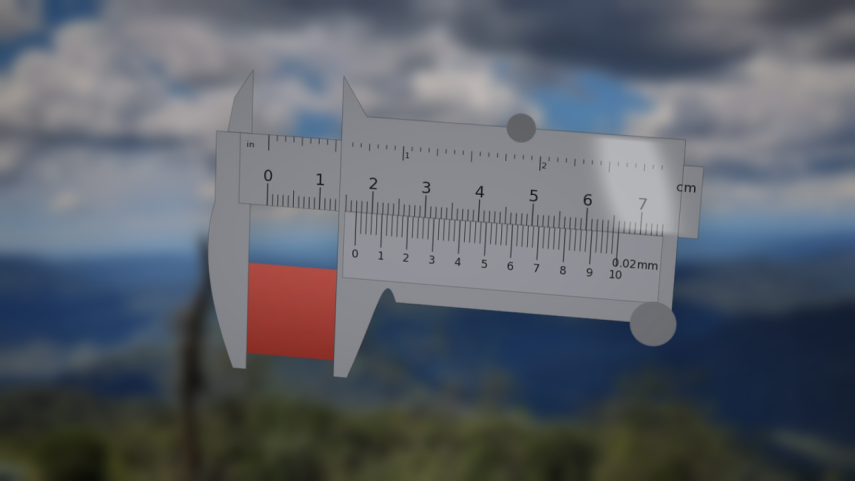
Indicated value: 17.0 mm
